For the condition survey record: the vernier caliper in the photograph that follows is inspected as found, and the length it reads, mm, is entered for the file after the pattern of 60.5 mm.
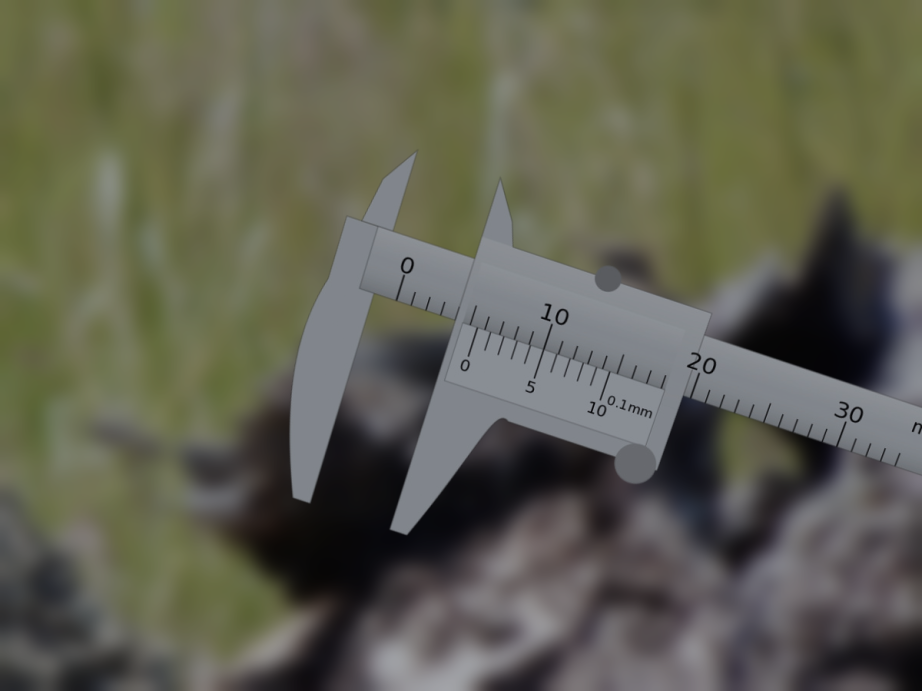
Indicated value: 5.5 mm
